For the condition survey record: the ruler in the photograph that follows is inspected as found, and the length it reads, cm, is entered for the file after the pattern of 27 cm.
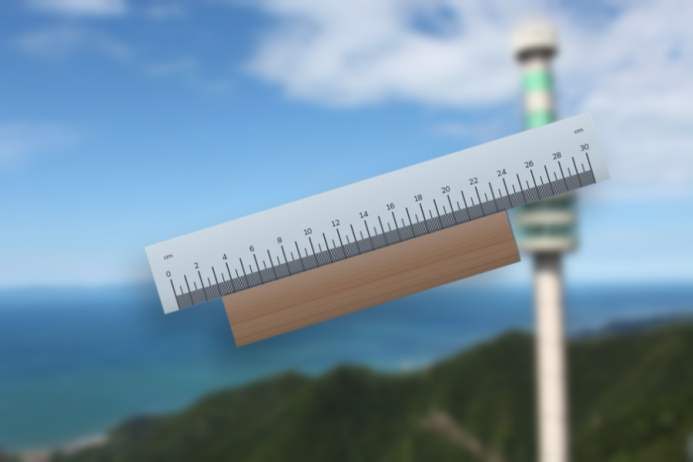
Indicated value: 20.5 cm
